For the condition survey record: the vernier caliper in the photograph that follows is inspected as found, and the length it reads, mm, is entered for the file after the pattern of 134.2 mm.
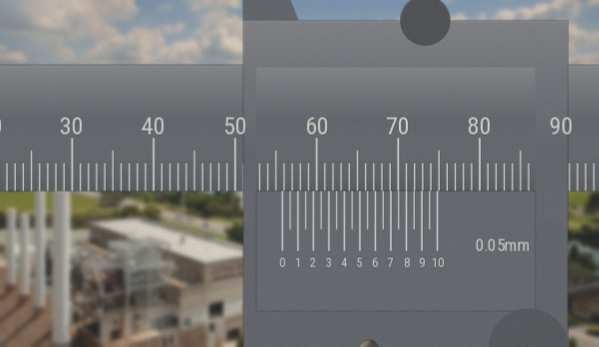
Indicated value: 55.8 mm
